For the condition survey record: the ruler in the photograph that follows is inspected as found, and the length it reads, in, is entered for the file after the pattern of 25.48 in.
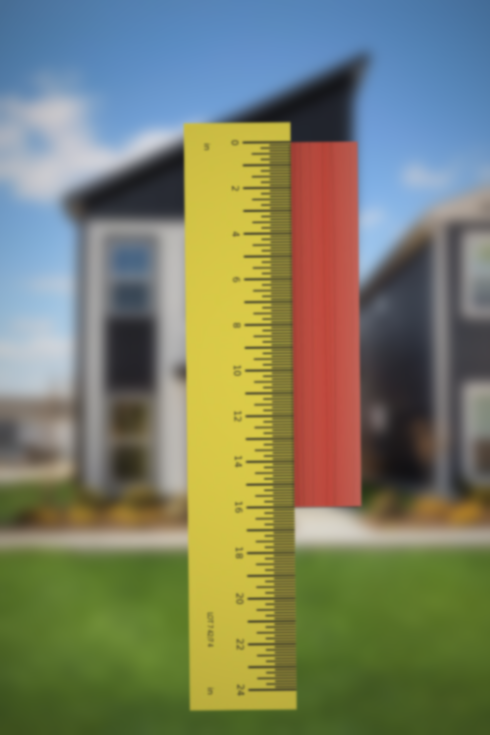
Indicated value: 16 in
